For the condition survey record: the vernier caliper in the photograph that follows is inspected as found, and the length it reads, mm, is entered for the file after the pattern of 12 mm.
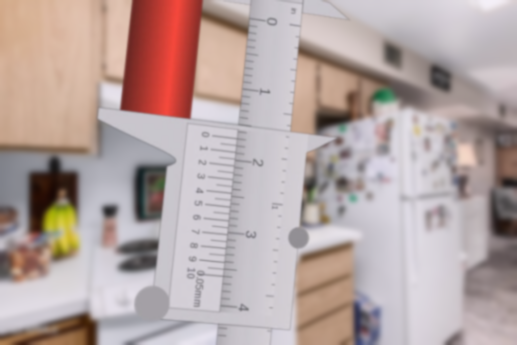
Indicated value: 17.0 mm
